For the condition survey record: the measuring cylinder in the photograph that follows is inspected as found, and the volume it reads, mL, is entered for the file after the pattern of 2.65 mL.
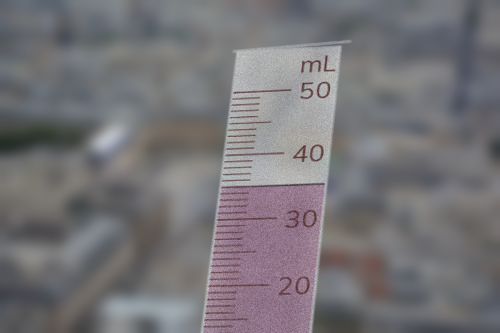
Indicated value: 35 mL
